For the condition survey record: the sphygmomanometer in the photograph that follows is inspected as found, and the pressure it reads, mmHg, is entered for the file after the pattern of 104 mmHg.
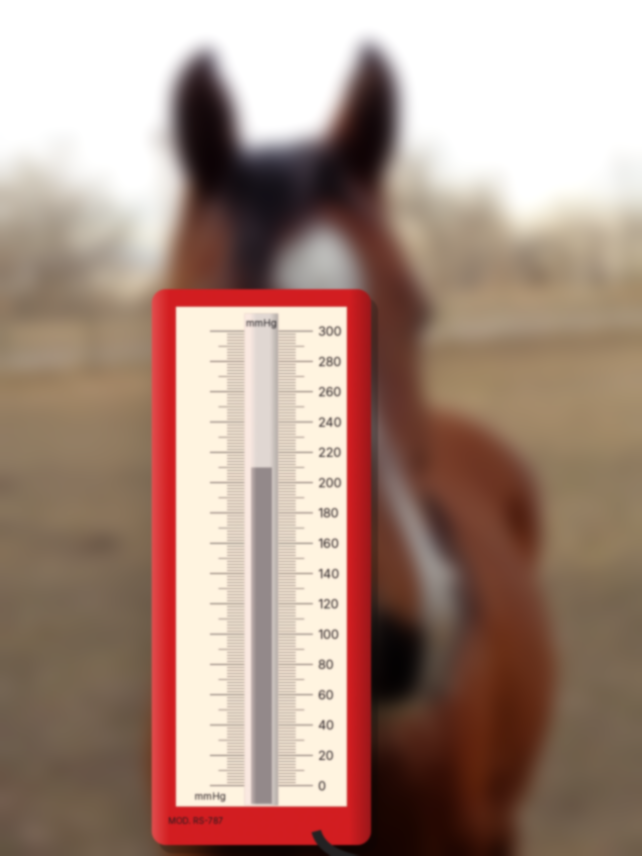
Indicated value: 210 mmHg
